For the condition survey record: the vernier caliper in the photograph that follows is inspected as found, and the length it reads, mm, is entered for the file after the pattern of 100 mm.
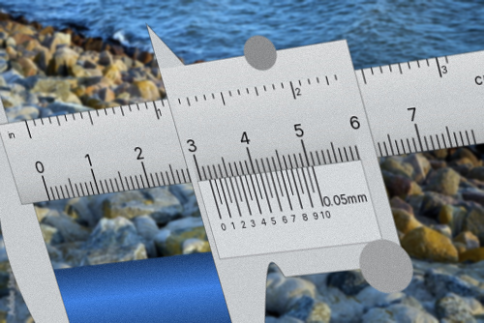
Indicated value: 31.6 mm
